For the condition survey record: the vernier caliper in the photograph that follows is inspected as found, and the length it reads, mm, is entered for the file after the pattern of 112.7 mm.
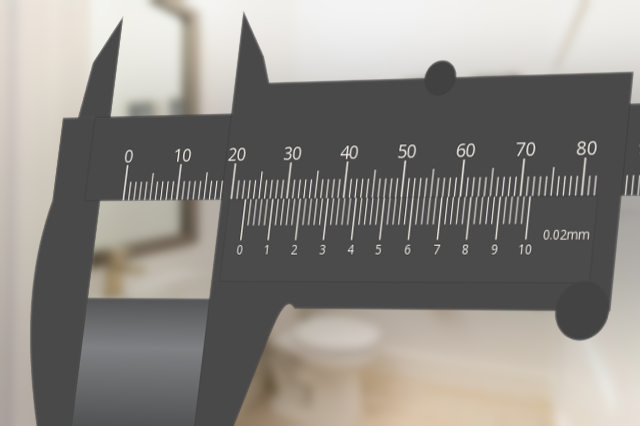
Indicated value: 22.6 mm
